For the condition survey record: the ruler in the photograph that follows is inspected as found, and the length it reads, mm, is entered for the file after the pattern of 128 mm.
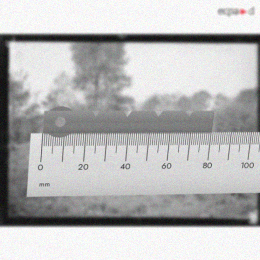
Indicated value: 80 mm
